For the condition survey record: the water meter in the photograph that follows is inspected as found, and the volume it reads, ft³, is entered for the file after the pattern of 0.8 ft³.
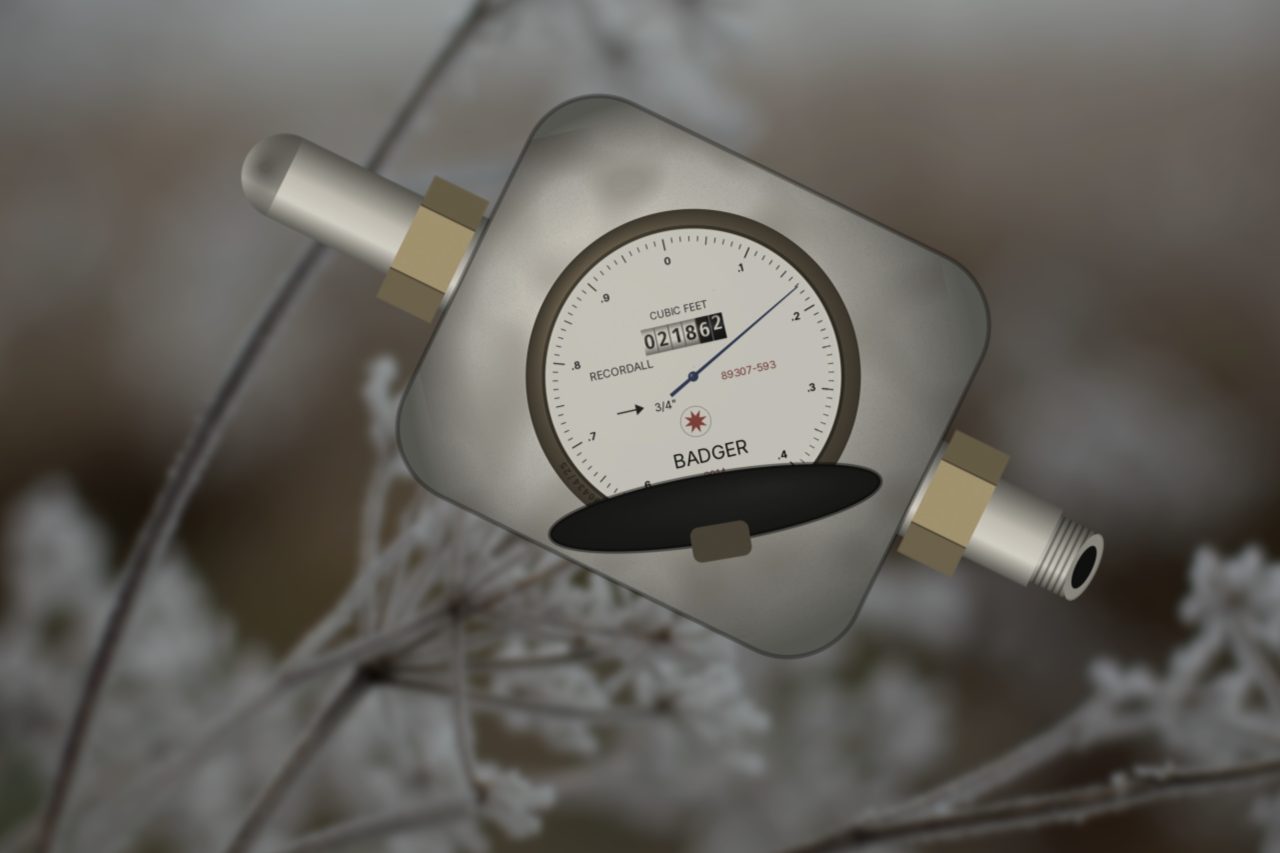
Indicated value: 21862.17 ft³
